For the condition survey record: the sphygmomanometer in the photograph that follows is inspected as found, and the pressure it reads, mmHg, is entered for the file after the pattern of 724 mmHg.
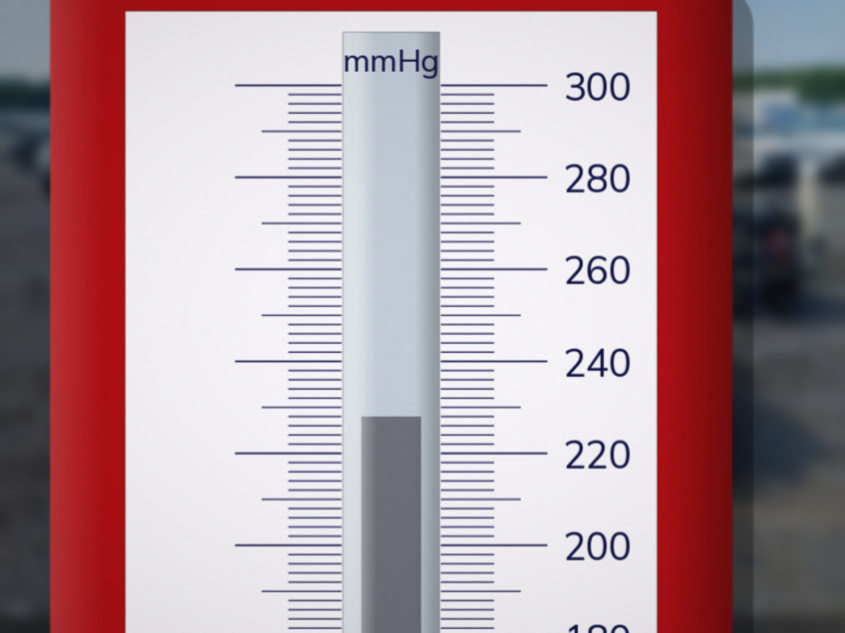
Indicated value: 228 mmHg
